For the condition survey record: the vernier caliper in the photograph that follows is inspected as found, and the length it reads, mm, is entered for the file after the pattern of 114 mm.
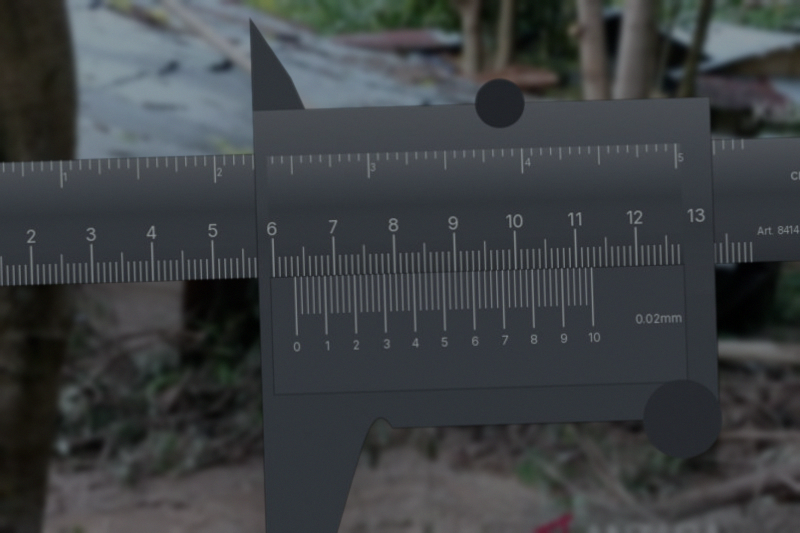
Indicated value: 63.5 mm
